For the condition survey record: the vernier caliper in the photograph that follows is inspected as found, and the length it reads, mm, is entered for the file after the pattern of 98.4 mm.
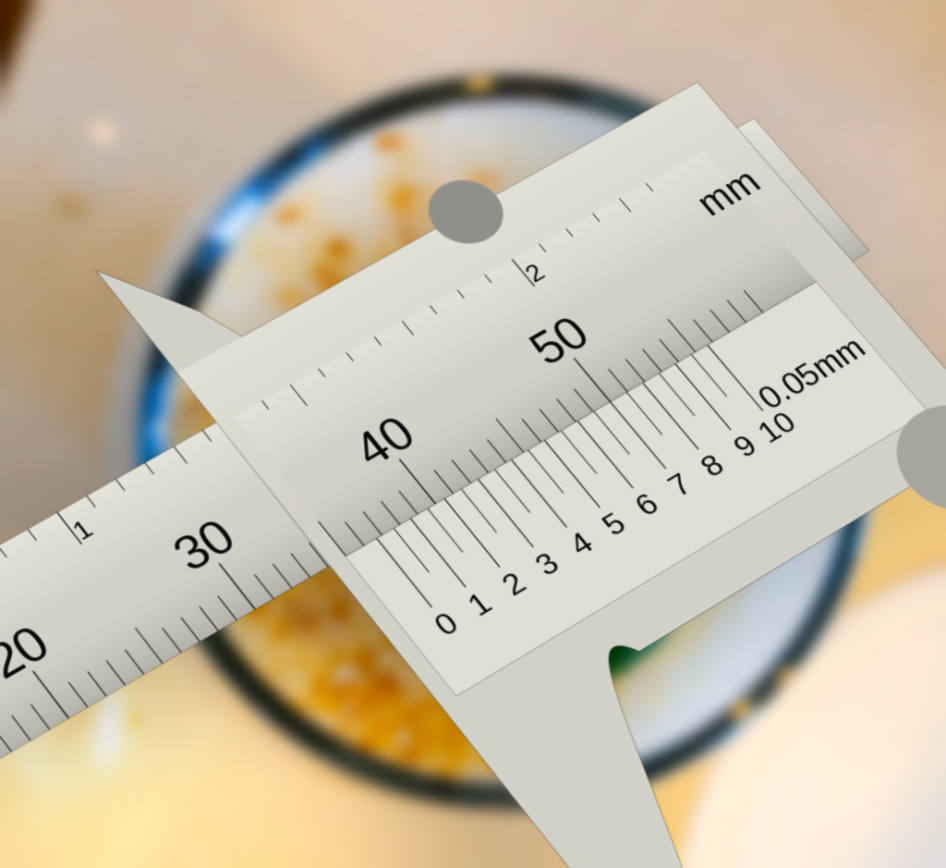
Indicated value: 36.7 mm
